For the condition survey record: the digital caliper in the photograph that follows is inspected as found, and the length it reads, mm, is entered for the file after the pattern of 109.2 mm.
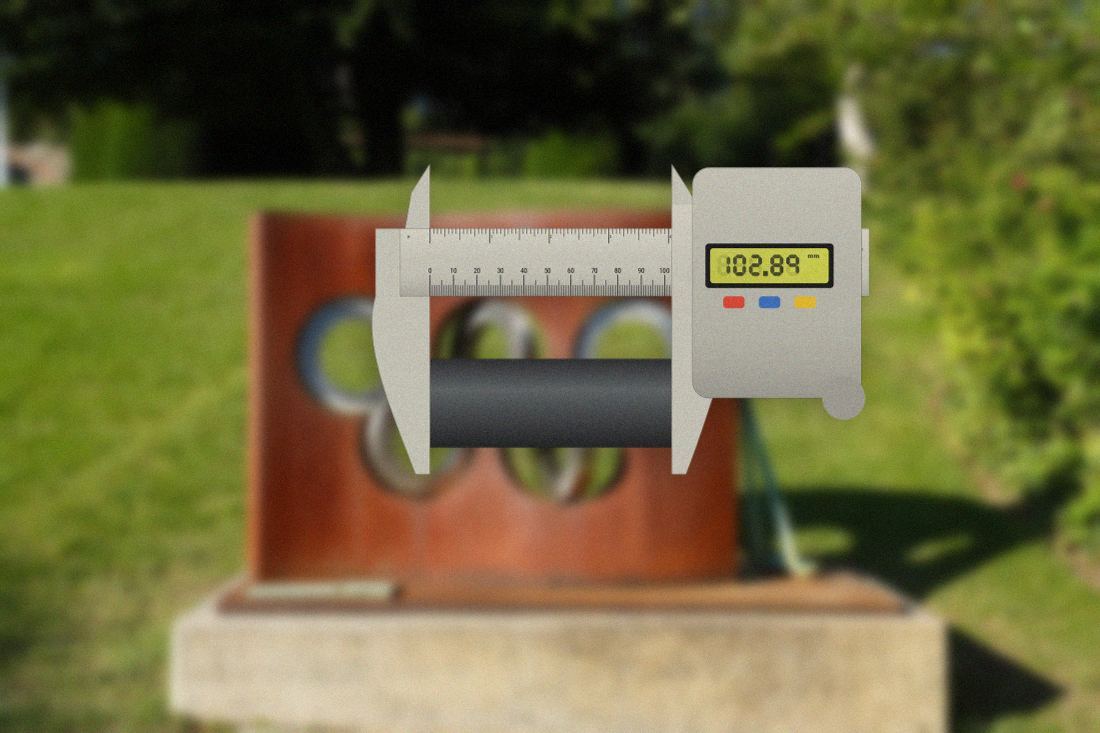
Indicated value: 102.89 mm
